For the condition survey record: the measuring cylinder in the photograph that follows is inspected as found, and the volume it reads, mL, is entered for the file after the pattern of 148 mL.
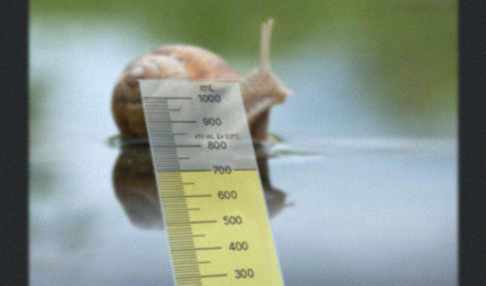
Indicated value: 700 mL
